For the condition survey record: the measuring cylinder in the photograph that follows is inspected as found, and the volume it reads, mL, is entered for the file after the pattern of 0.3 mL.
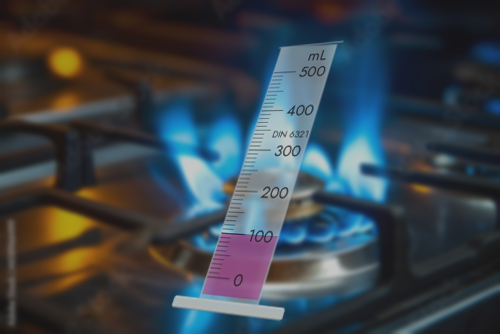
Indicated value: 100 mL
